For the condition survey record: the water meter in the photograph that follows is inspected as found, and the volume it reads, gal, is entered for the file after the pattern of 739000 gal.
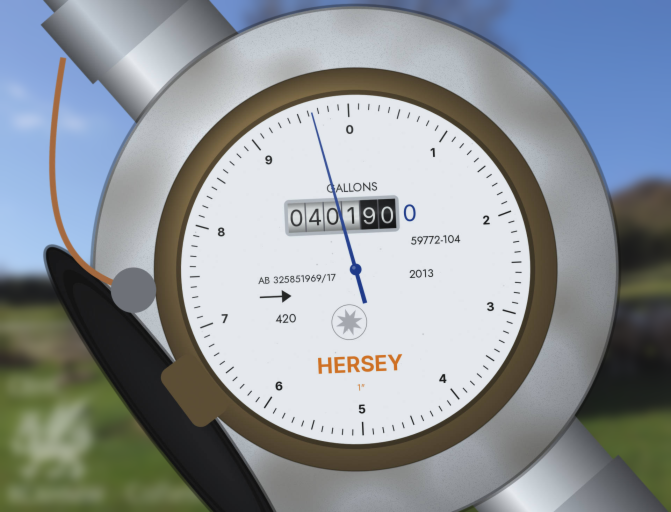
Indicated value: 401899.6 gal
